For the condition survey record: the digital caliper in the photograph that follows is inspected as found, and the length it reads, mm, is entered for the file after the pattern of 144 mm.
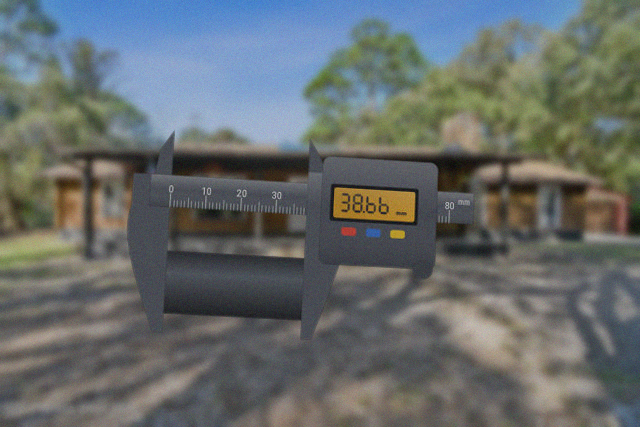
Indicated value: 38.66 mm
